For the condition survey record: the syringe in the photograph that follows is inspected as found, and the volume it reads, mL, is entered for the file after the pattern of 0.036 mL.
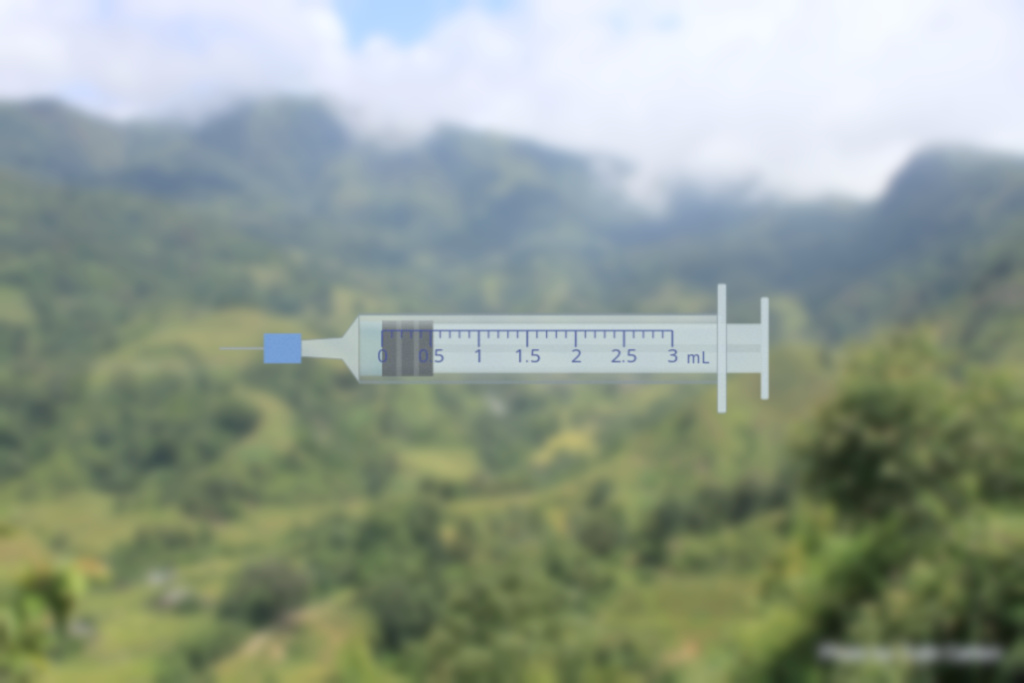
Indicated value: 0 mL
